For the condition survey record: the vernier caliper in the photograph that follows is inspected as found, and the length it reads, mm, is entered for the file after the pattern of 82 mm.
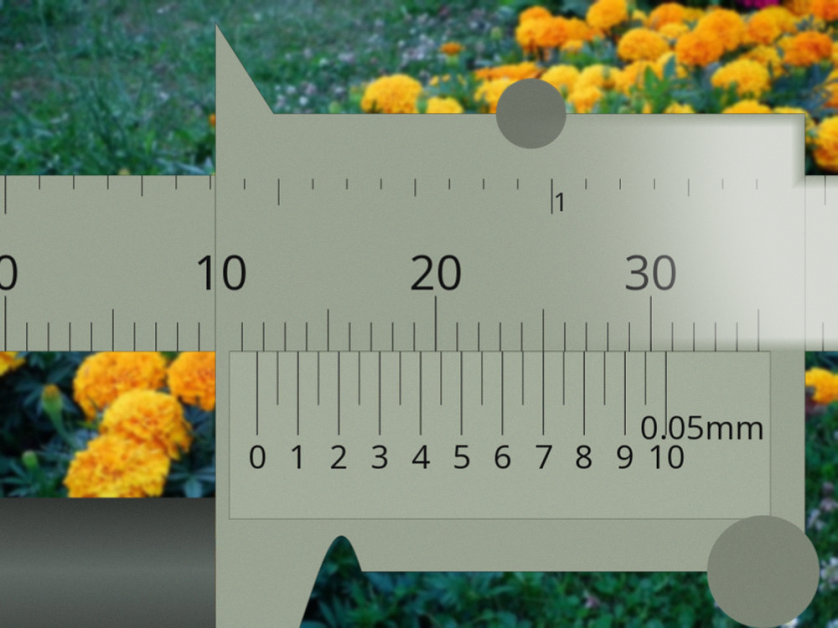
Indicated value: 11.70 mm
